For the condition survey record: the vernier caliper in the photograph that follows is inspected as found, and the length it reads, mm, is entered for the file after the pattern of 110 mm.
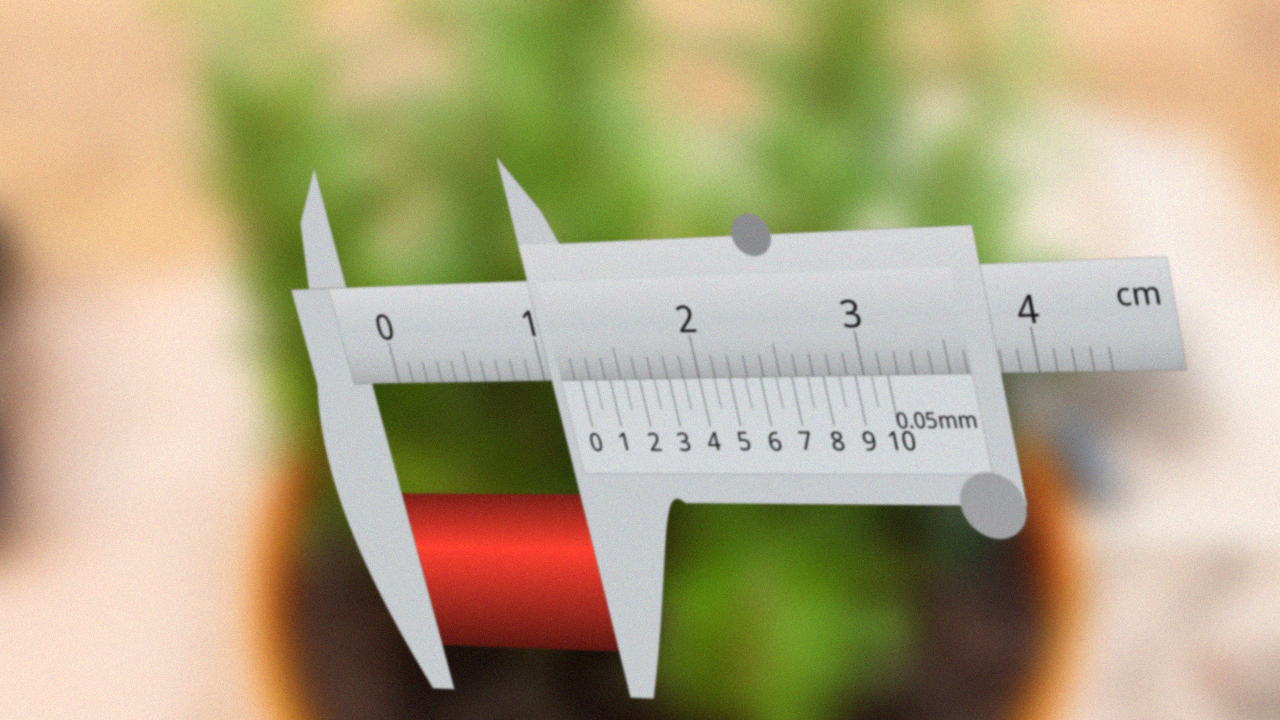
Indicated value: 12.4 mm
